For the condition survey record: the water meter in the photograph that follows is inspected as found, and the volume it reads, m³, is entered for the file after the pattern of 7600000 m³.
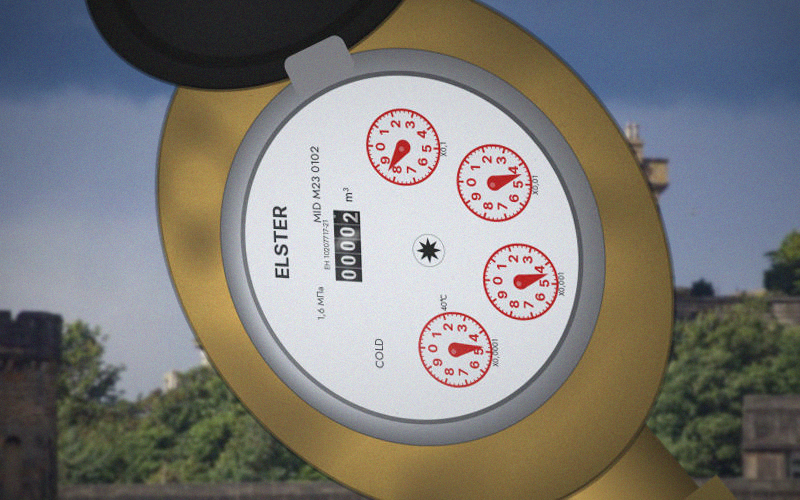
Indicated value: 1.8444 m³
